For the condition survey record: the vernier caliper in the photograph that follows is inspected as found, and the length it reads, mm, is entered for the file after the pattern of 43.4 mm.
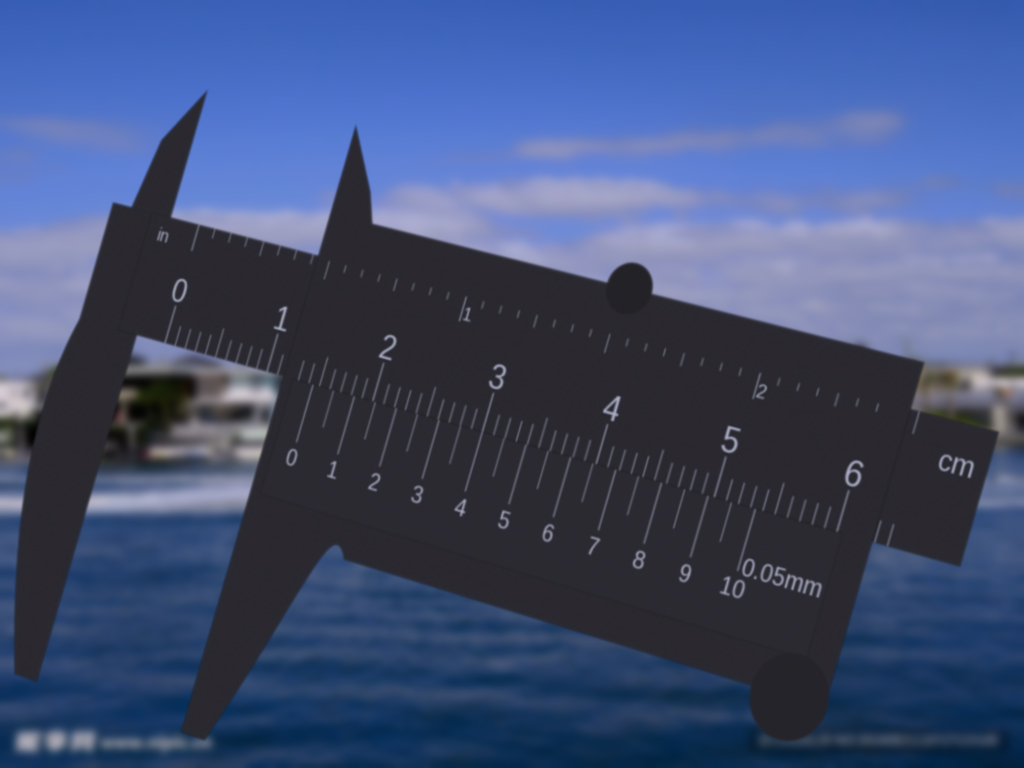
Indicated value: 14.4 mm
